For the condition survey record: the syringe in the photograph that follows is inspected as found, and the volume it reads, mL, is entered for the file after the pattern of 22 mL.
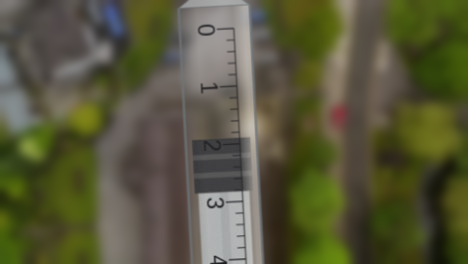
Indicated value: 1.9 mL
